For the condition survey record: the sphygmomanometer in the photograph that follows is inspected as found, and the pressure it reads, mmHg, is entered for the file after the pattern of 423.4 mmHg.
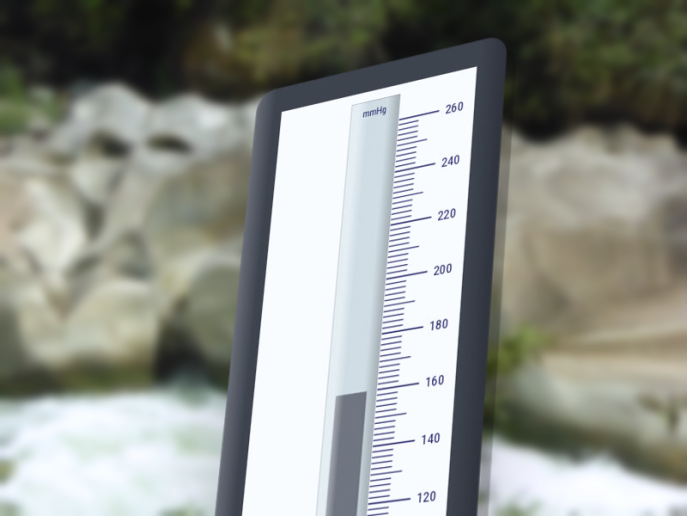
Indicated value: 160 mmHg
